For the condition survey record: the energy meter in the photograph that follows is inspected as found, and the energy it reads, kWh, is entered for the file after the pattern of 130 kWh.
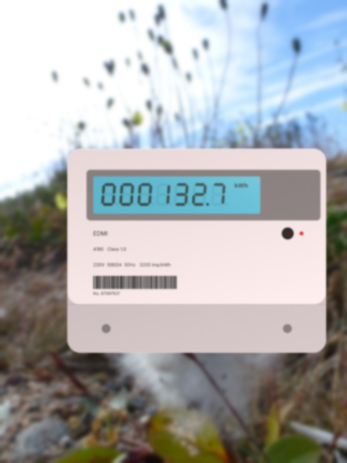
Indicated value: 132.7 kWh
